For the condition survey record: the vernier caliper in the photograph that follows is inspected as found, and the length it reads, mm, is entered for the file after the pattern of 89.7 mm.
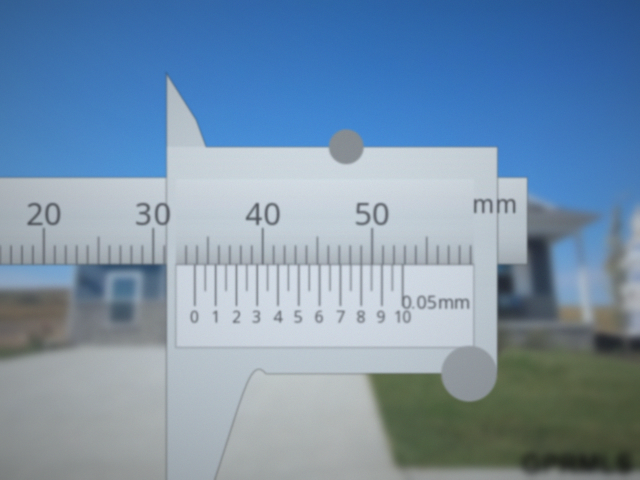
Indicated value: 33.8 mm
